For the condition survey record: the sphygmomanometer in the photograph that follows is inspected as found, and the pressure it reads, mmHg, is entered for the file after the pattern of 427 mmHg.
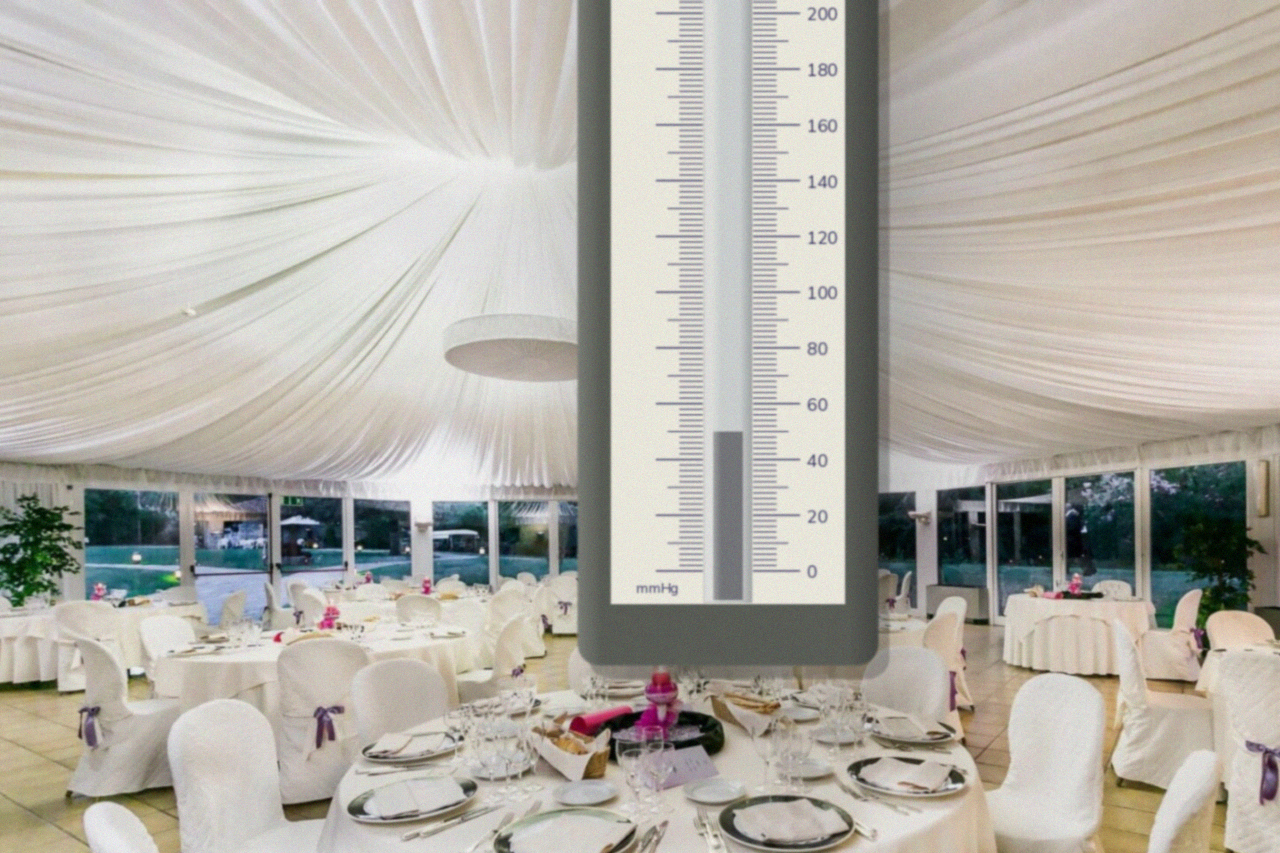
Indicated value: 50 mmHg
